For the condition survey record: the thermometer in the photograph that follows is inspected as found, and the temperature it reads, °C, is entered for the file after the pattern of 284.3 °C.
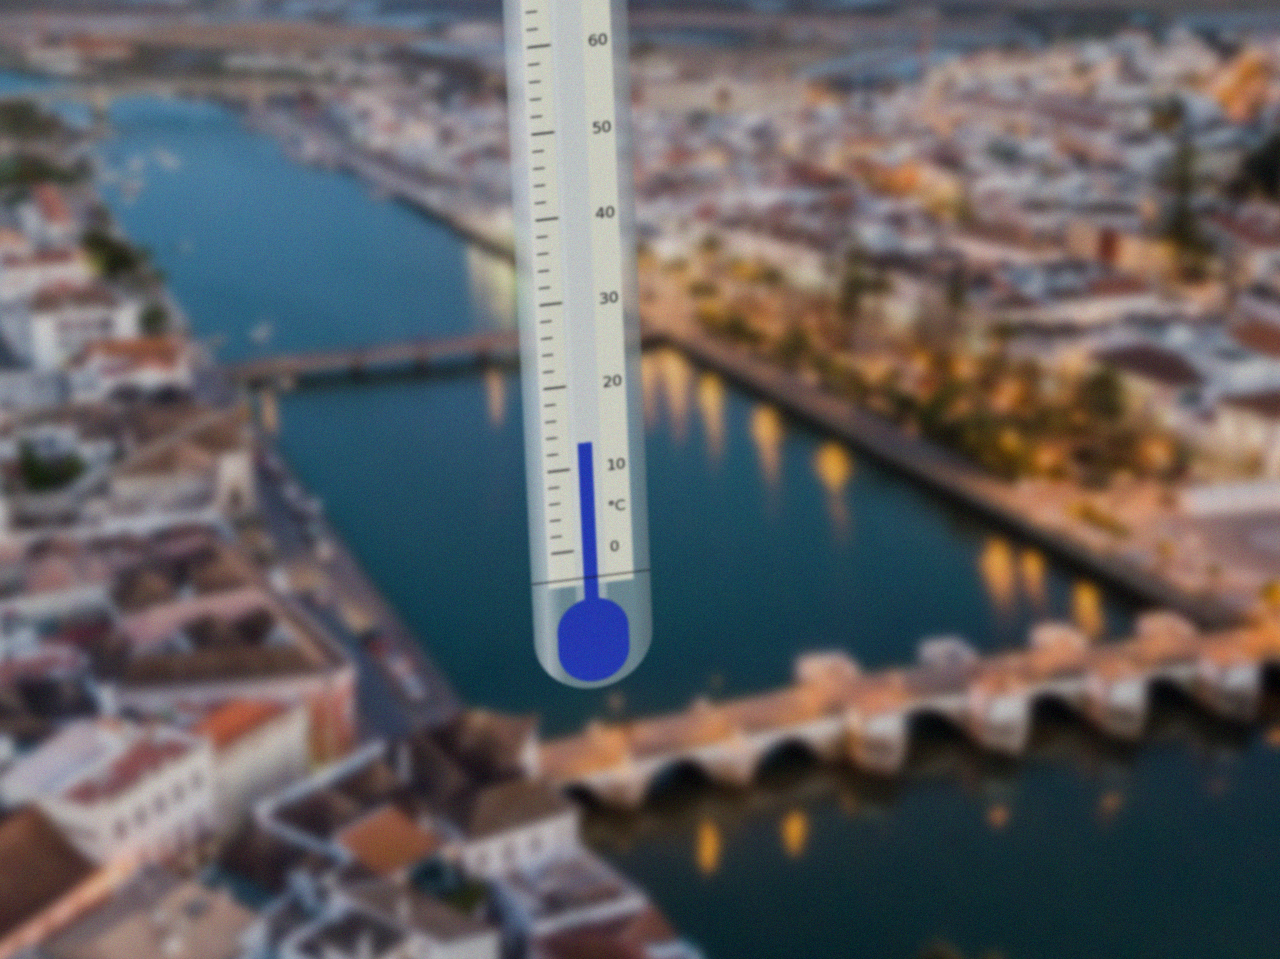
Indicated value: 13 °C
